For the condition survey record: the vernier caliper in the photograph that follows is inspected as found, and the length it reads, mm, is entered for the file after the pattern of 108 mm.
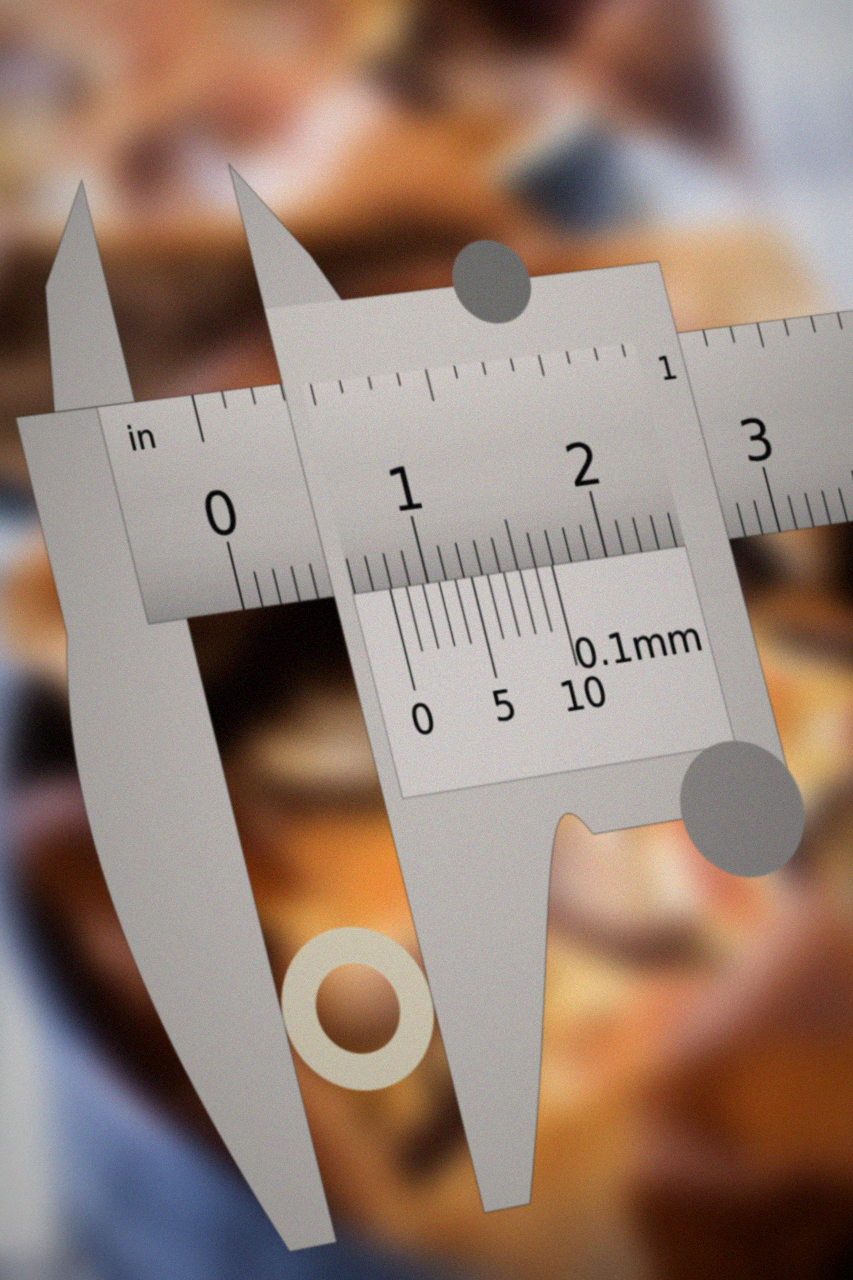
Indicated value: 7.9 mm
